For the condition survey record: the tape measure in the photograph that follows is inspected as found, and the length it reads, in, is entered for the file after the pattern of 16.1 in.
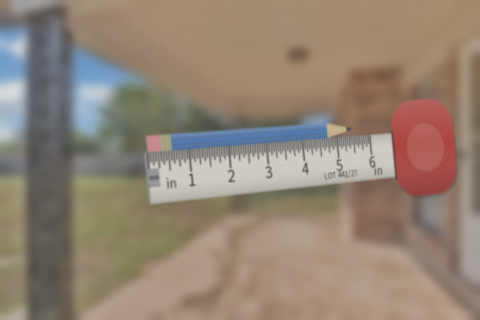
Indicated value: 5.5 in
